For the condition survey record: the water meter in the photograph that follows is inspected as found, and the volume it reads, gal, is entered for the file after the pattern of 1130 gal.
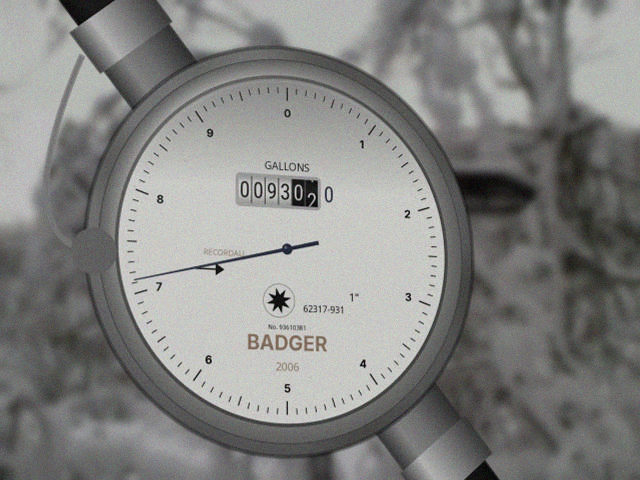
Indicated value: 93017.1 gal
